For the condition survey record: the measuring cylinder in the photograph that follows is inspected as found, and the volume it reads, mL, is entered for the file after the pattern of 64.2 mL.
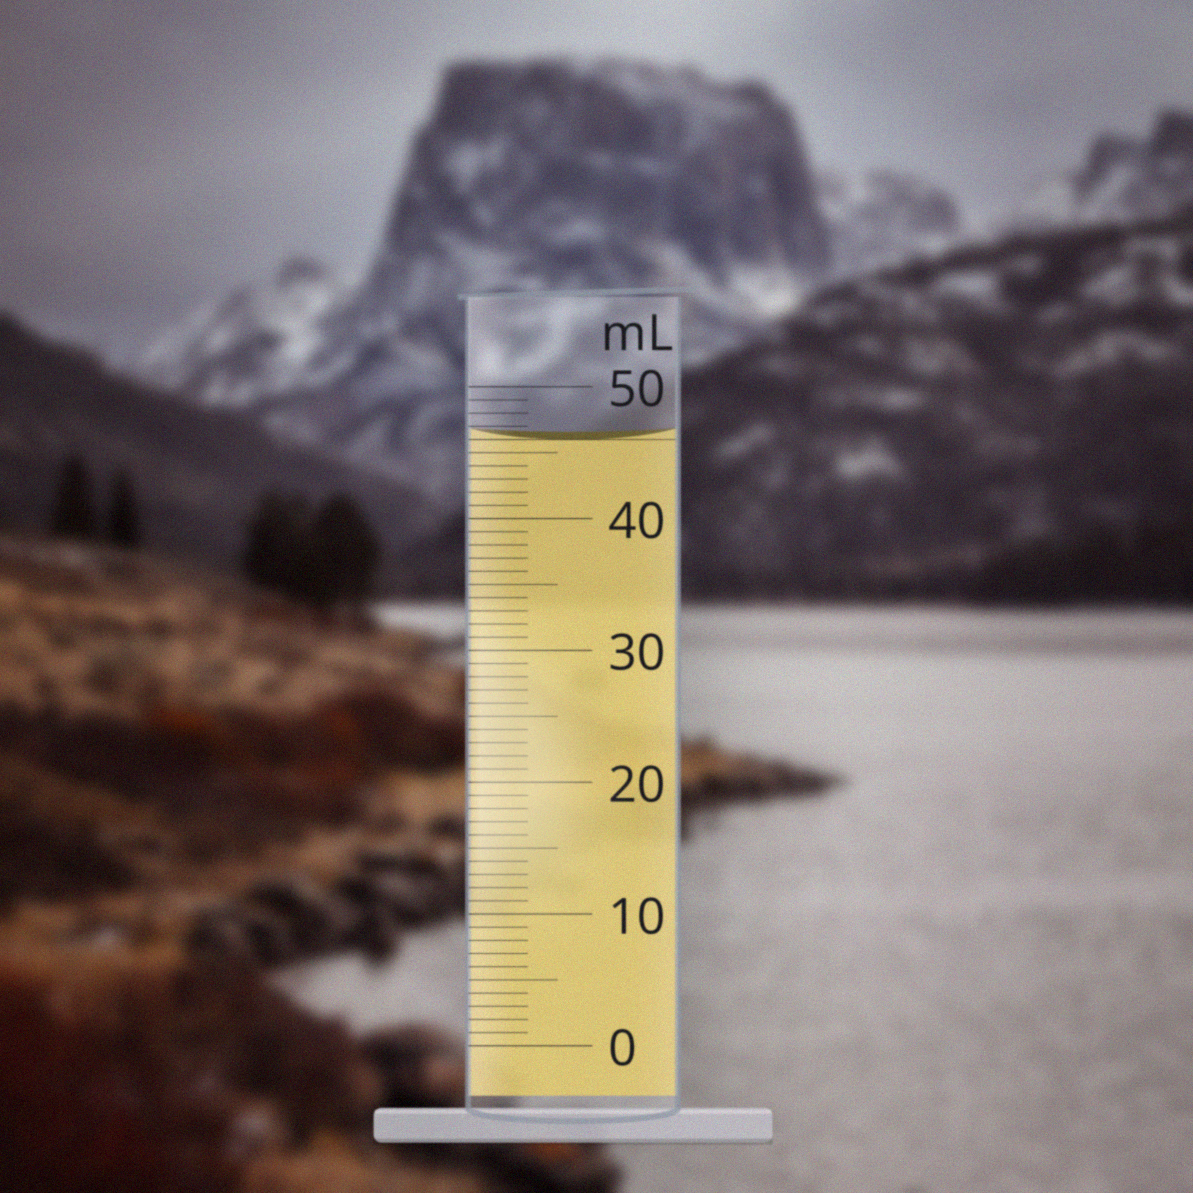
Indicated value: 46 mL
